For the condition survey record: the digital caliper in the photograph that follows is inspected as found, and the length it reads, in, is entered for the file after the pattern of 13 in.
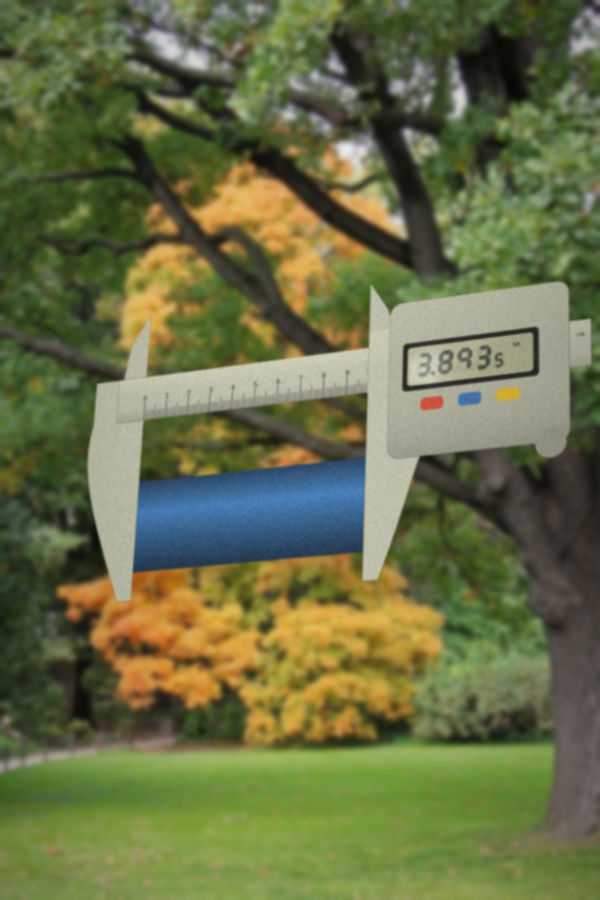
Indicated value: 3.8935 in
